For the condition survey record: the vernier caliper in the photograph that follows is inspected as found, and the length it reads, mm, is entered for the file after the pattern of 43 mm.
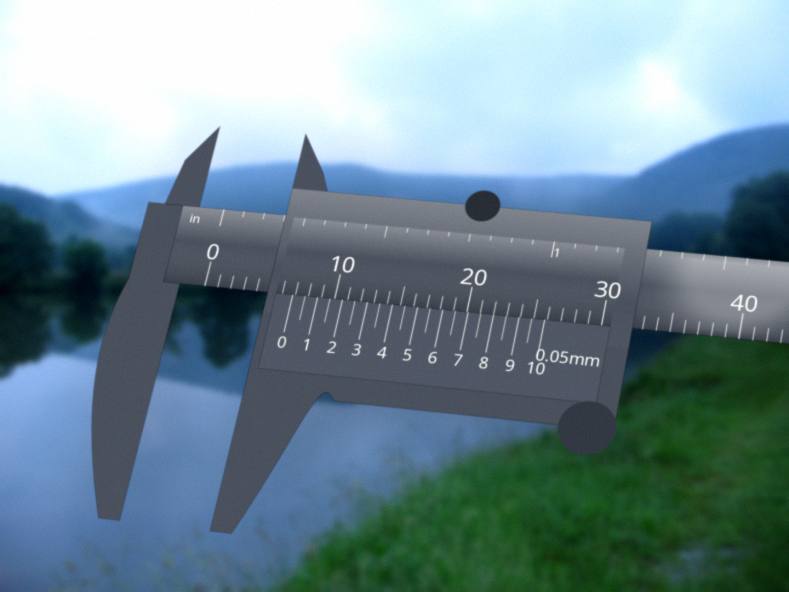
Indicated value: 6.8 mm
